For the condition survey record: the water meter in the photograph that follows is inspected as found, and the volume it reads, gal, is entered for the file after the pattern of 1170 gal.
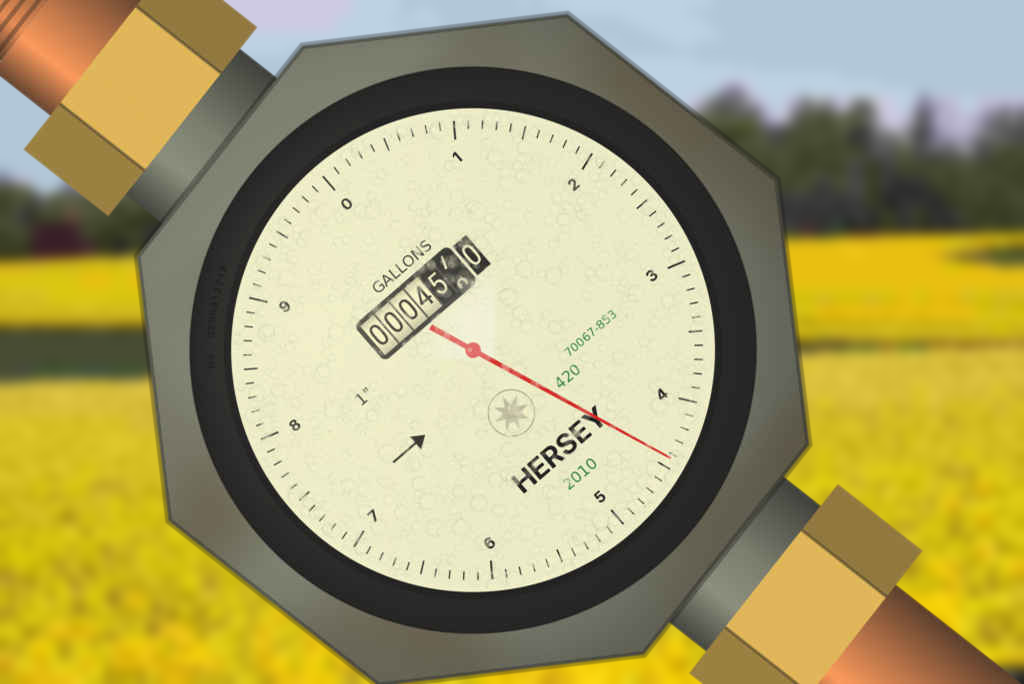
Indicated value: 4574.4 gal
